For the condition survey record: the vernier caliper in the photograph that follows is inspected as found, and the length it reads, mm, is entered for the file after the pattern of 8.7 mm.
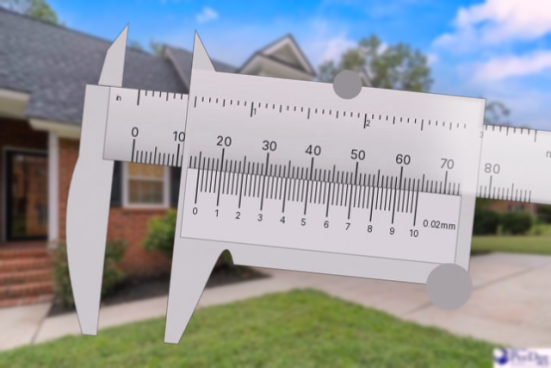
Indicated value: 15.0 mm
